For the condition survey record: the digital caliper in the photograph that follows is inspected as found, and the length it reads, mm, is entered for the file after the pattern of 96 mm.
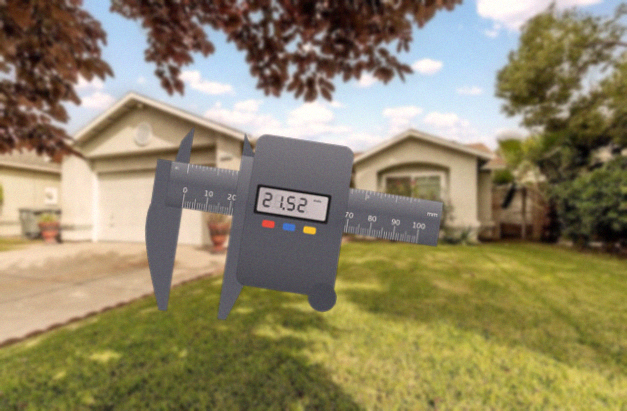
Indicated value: 21.52 mm
